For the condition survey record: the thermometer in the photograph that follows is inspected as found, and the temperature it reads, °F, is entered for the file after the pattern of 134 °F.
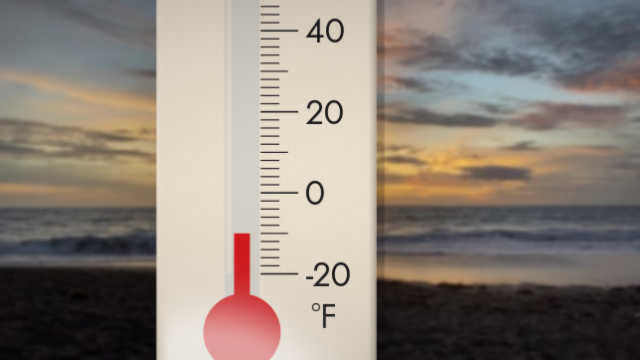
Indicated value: -10 °F
